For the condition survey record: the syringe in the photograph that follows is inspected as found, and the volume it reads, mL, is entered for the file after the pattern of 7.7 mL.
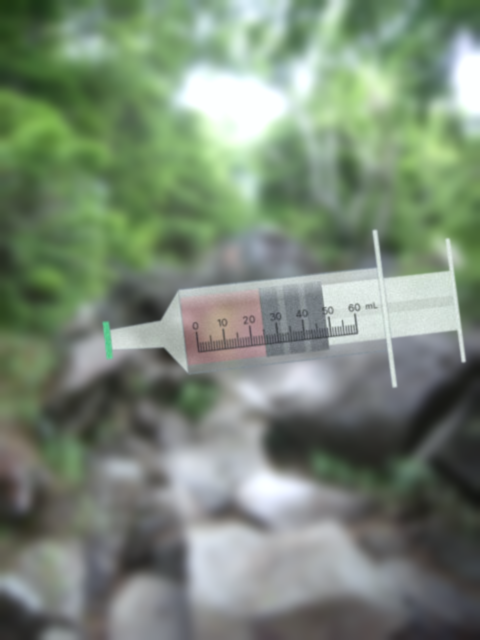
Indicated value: 25 mL
